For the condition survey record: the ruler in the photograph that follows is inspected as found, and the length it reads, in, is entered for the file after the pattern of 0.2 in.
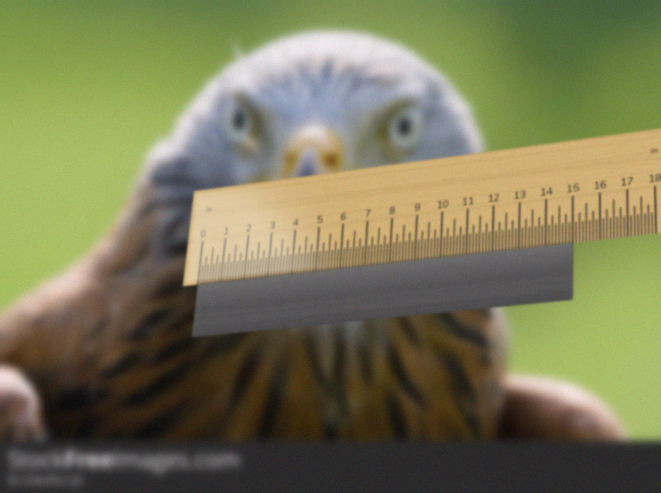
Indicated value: 15 in
